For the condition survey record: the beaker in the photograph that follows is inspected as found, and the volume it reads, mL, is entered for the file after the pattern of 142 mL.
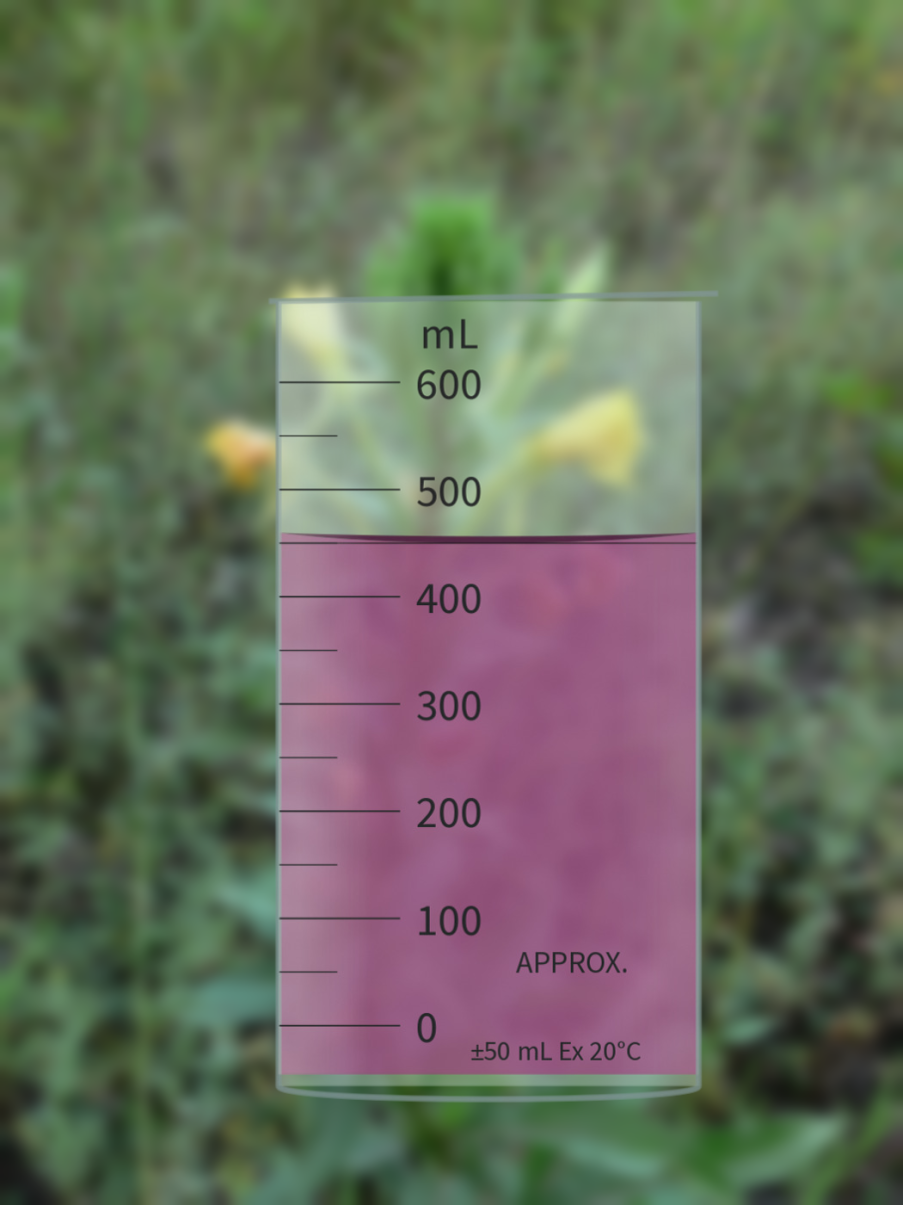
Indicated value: 450 mL
